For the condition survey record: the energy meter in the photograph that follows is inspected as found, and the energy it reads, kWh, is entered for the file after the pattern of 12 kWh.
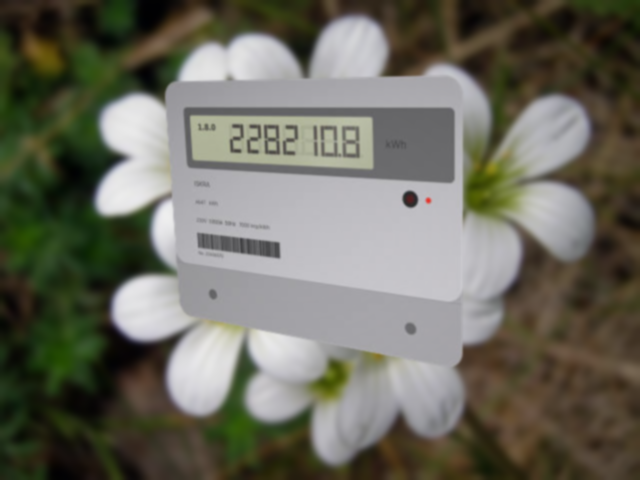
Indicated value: 228210.8 kWh
